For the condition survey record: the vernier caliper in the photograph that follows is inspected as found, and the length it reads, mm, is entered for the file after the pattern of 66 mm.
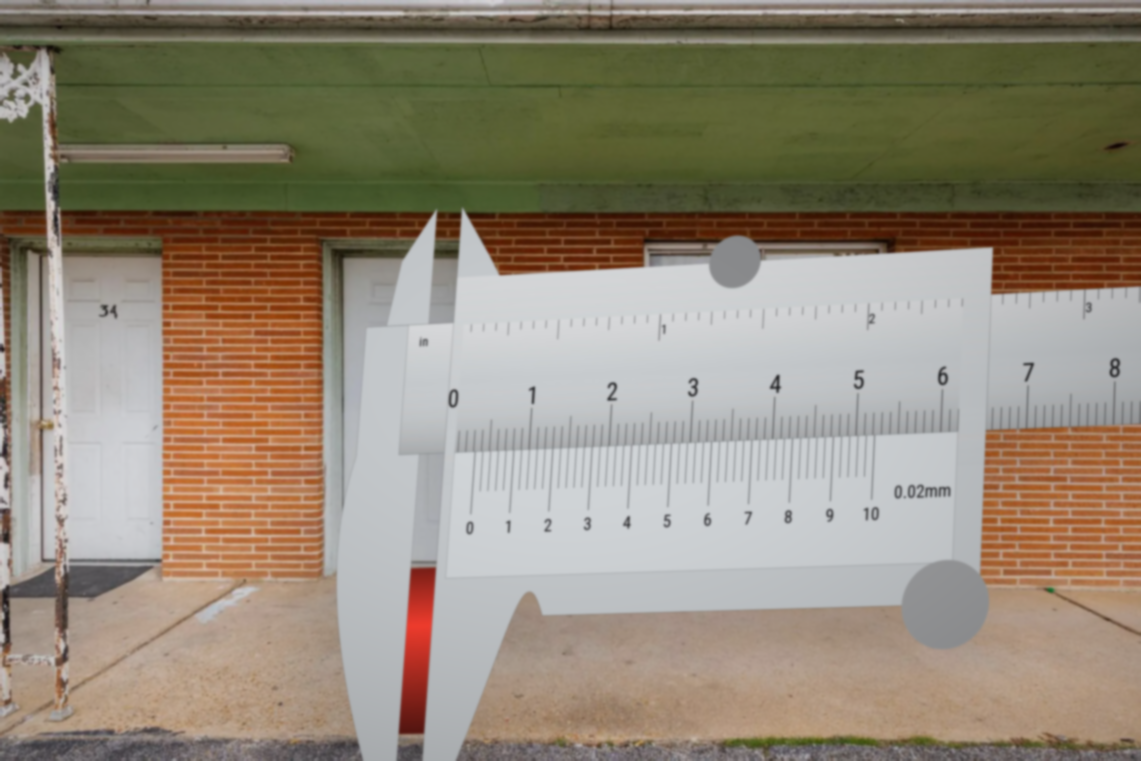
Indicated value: 3.2 mm
